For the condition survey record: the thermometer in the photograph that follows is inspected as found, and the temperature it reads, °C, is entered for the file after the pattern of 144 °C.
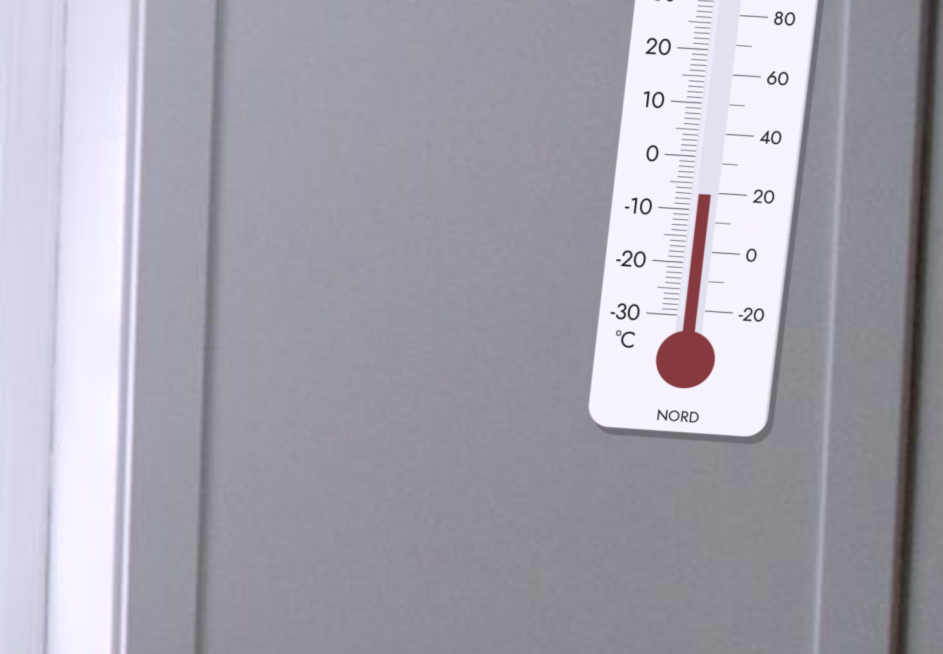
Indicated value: -7 °C
